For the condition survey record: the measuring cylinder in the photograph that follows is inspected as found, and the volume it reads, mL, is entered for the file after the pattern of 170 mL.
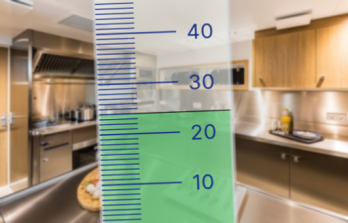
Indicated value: 24 mL
